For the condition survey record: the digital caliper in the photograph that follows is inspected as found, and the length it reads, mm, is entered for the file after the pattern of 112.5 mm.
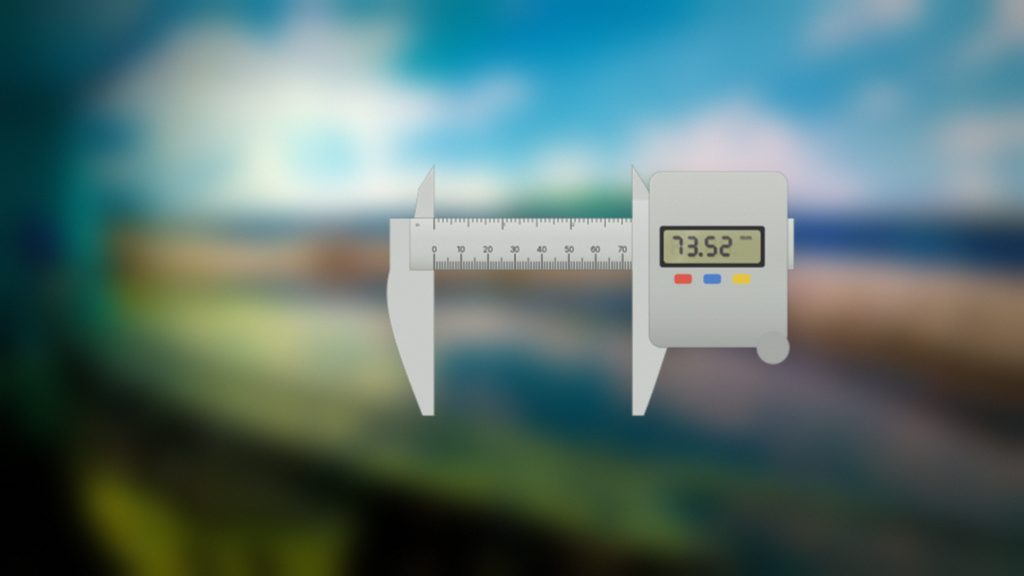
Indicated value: 73.52 mm
